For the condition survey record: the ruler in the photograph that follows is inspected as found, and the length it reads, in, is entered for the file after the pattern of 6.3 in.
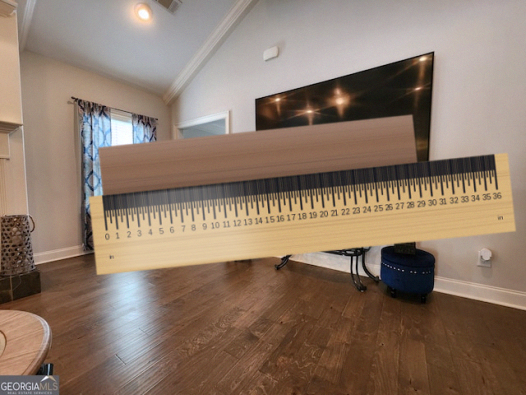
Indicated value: 29 in
